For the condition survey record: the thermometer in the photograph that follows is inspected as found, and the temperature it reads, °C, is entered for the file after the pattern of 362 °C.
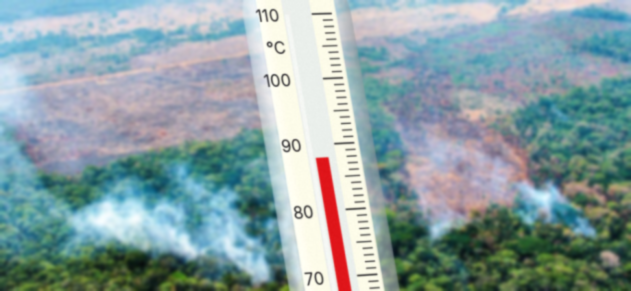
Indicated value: 88 °C
